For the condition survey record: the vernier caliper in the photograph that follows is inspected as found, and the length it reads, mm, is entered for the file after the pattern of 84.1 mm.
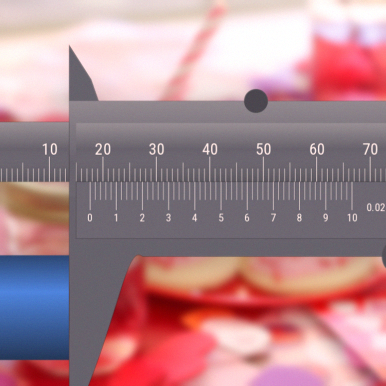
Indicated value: 17.6 mm
